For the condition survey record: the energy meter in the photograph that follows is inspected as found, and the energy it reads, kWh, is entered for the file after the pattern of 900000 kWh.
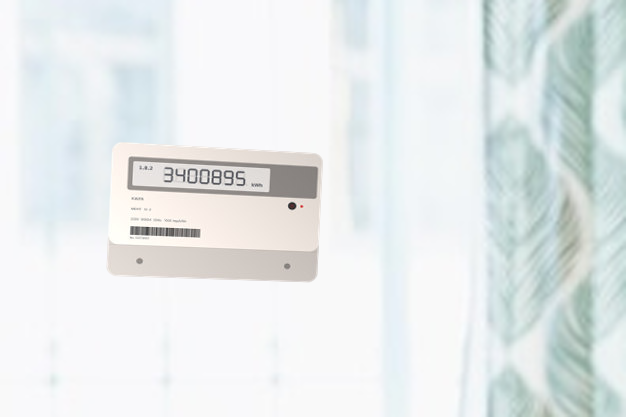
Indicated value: 3400895 kWh
